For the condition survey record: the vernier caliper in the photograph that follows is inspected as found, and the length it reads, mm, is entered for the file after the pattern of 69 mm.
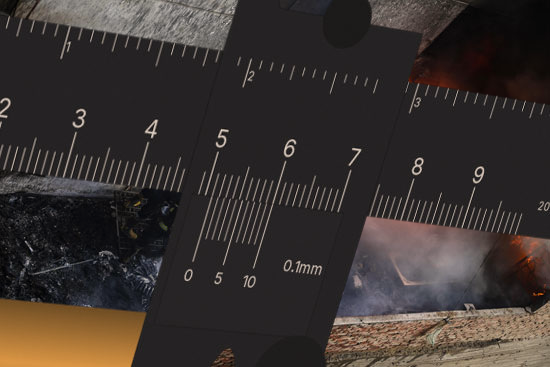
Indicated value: 51.0 mm
